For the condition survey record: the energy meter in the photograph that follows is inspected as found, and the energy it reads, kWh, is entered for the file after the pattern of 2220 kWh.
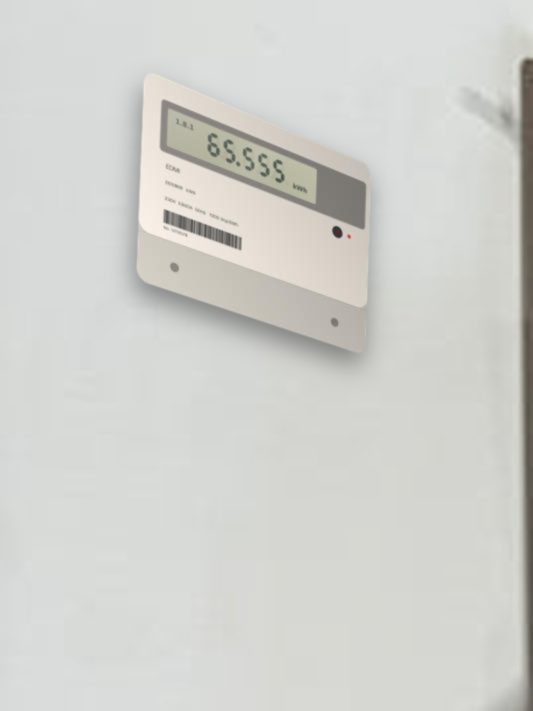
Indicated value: 65.555 kWh
